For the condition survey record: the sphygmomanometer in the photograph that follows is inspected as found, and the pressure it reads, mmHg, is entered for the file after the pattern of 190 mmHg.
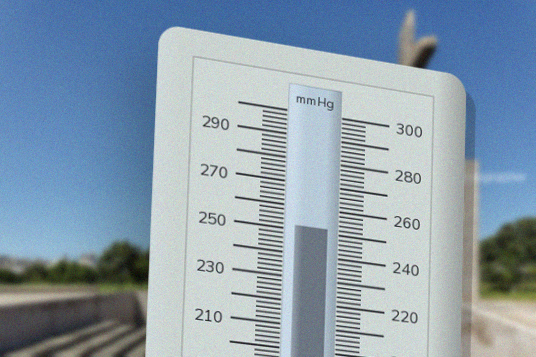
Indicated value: 252 mmHg
